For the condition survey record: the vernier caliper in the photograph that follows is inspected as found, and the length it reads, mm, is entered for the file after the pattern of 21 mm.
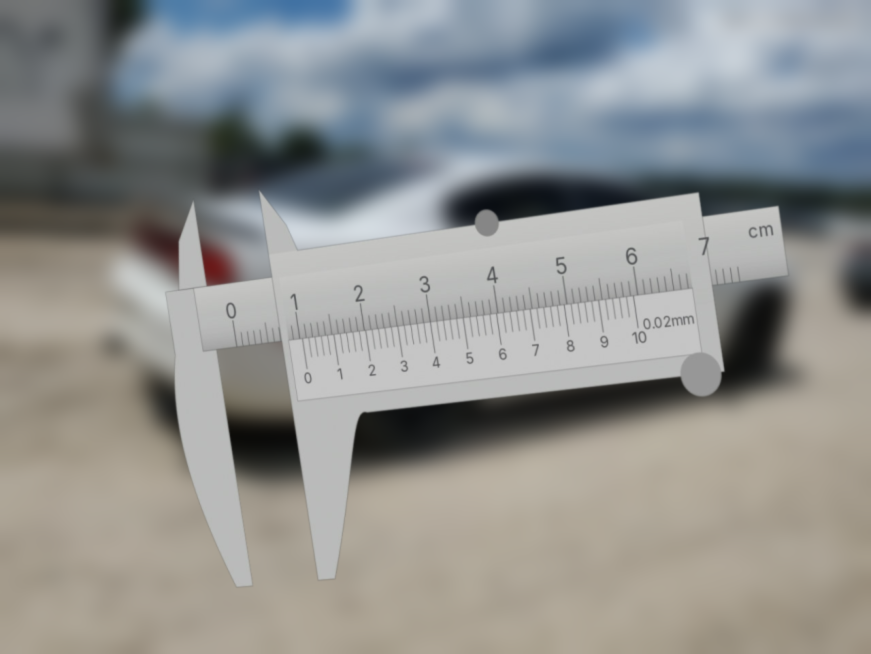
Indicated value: 10.4 mm
